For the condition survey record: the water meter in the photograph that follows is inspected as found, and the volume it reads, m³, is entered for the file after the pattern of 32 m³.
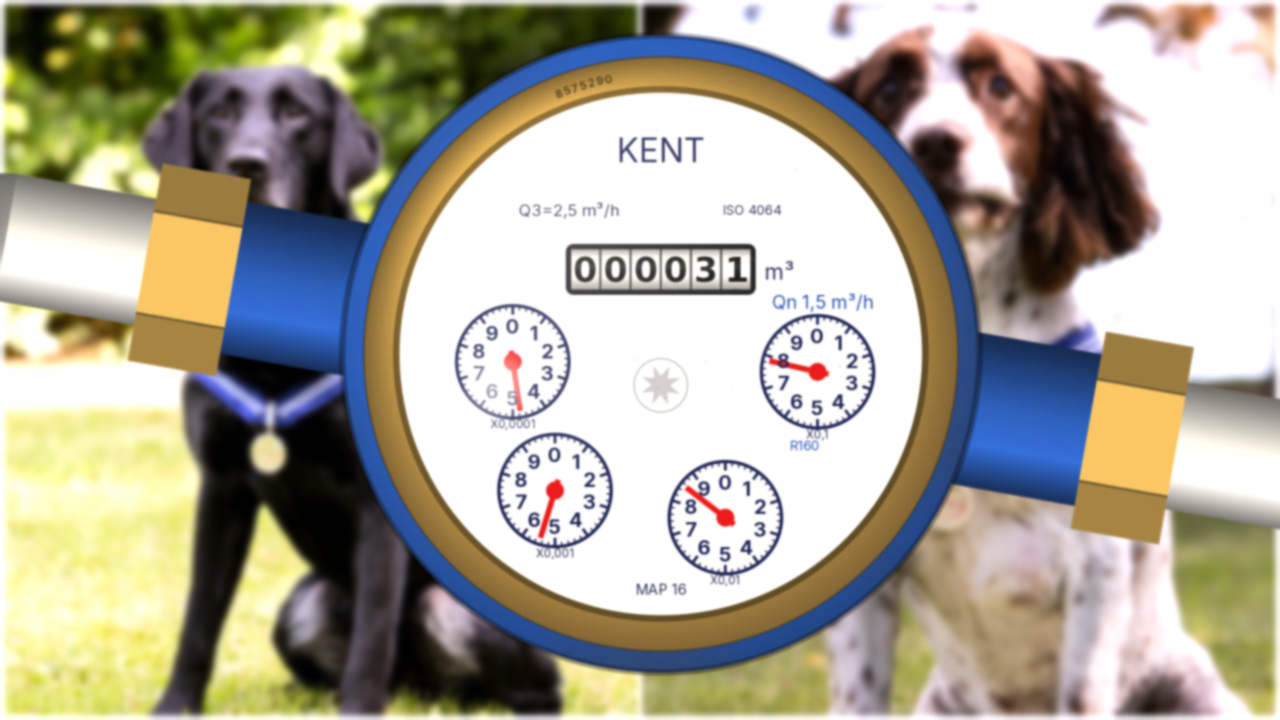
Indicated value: 31.7854 m³
